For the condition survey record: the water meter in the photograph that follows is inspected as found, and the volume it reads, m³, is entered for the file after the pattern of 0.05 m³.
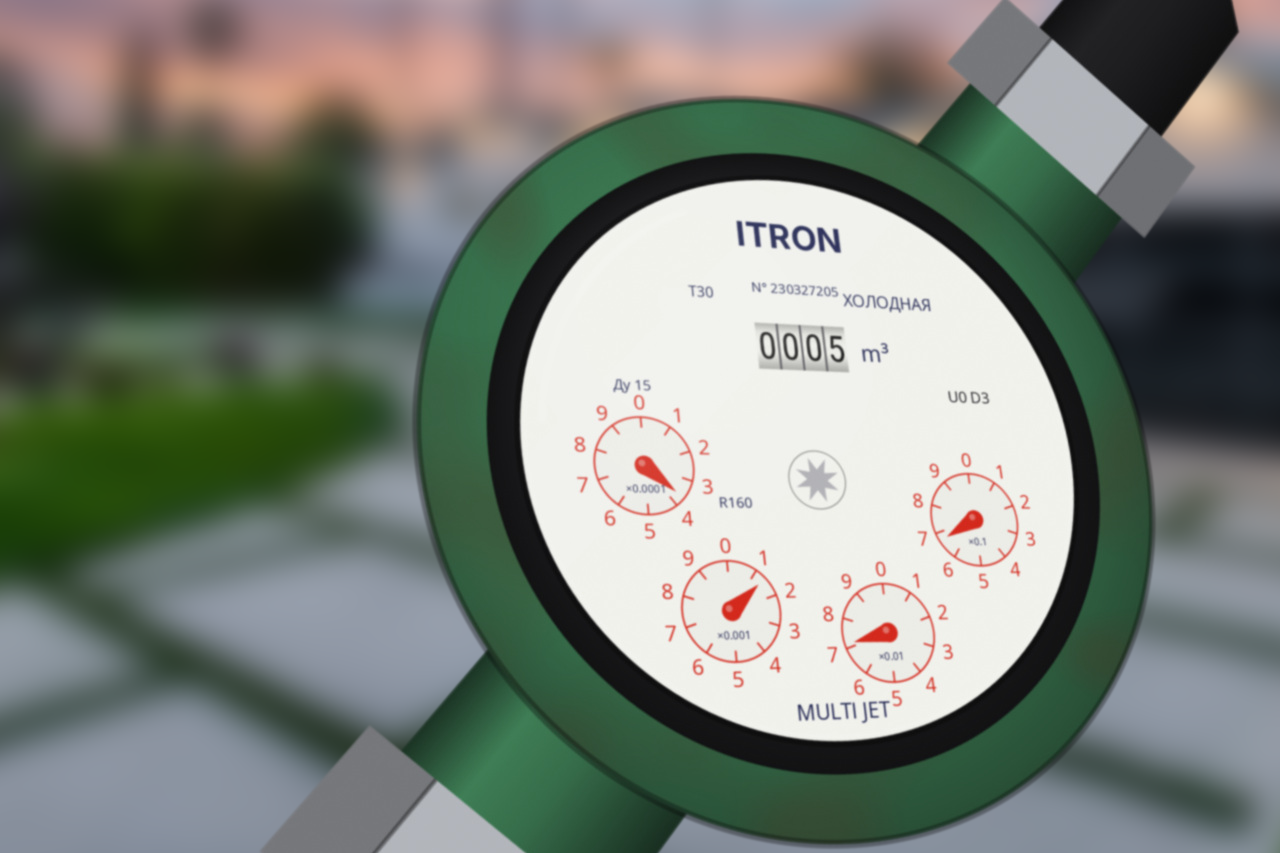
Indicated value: 5.6713 m³
